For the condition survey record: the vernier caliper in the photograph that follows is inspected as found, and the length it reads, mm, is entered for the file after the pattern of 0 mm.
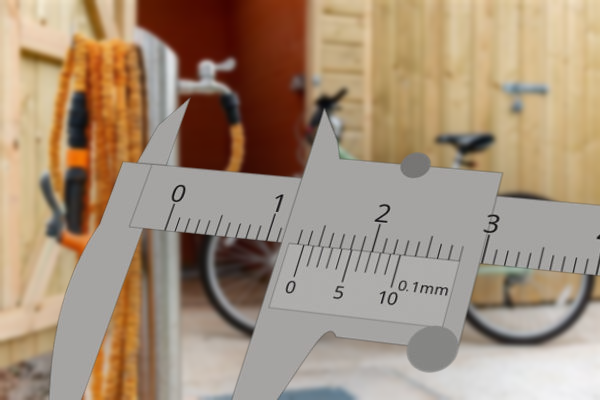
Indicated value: 13.6 mm
